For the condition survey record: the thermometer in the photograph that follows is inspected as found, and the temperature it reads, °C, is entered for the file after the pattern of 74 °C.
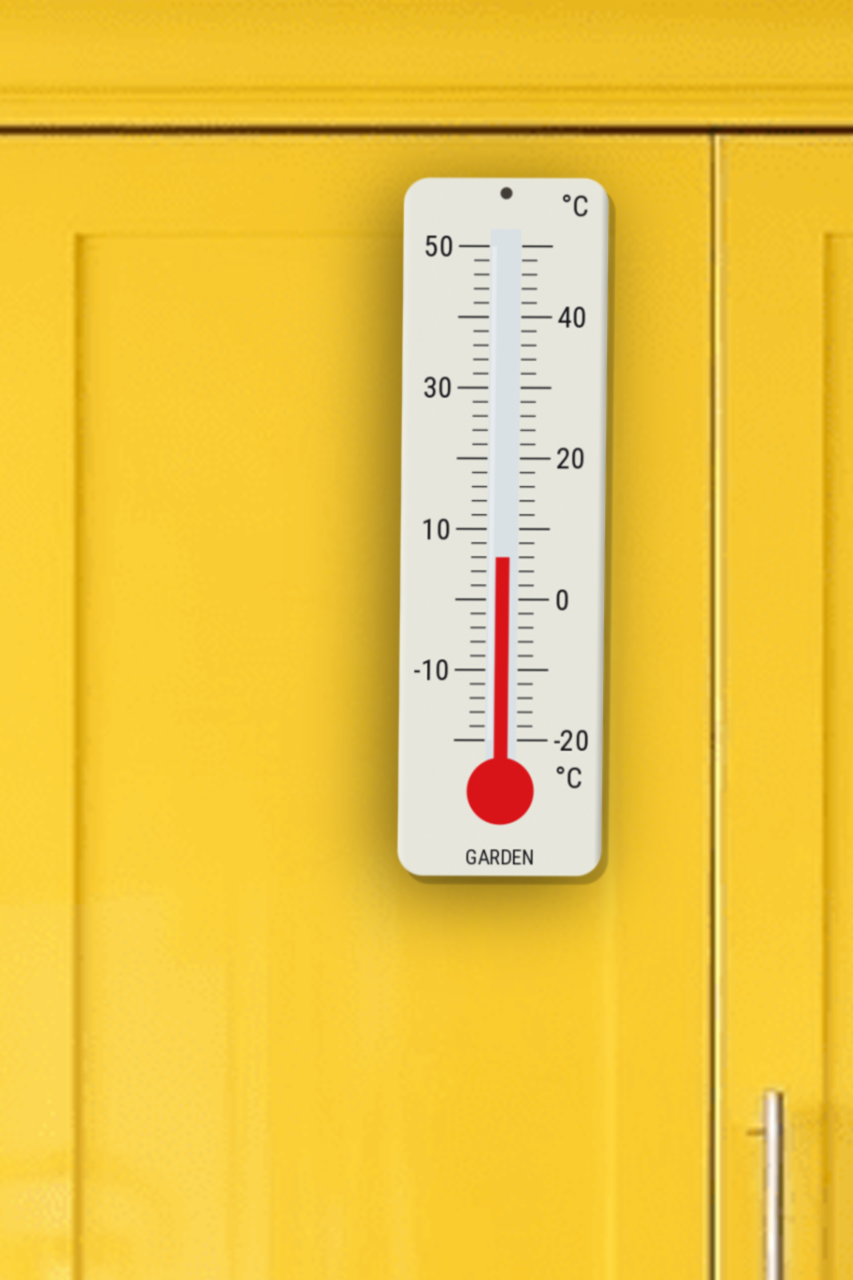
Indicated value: 6 °C
